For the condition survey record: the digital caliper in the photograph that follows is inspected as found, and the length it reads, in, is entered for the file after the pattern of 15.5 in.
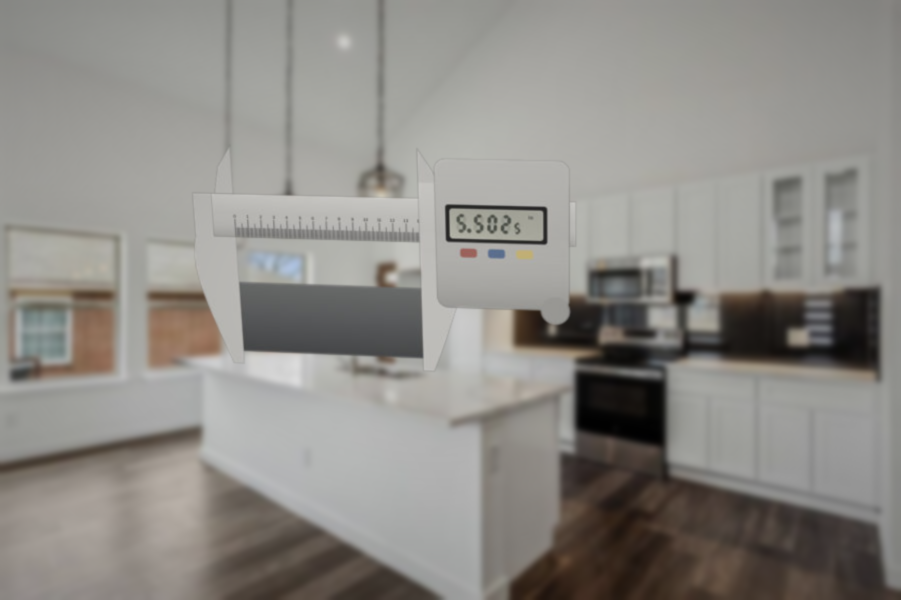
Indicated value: 5.5025 in
